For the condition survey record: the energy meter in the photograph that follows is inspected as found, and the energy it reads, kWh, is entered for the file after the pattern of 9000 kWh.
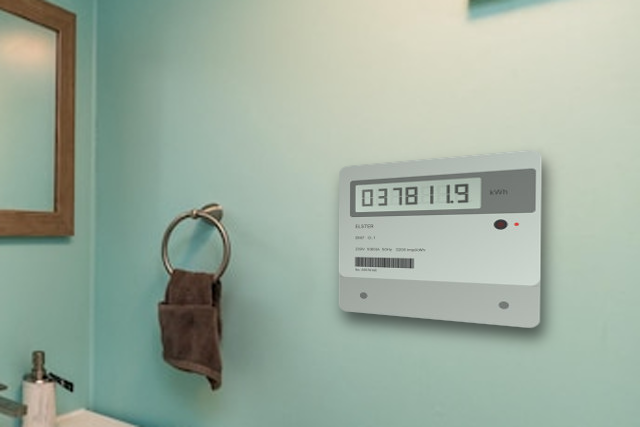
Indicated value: 37811.9 kWh
